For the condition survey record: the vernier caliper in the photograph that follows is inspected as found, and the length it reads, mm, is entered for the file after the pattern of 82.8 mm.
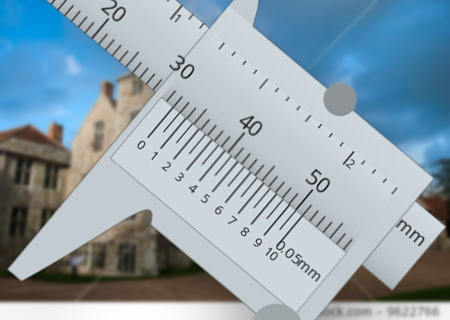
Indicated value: 32.0 mm
